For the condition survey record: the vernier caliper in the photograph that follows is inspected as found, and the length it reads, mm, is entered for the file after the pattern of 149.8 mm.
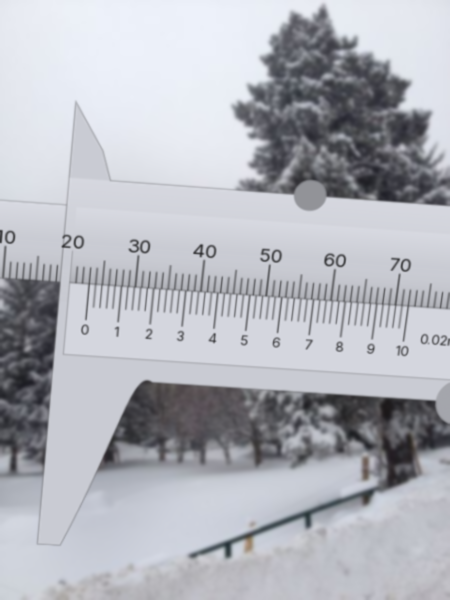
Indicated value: 23.0 mm
